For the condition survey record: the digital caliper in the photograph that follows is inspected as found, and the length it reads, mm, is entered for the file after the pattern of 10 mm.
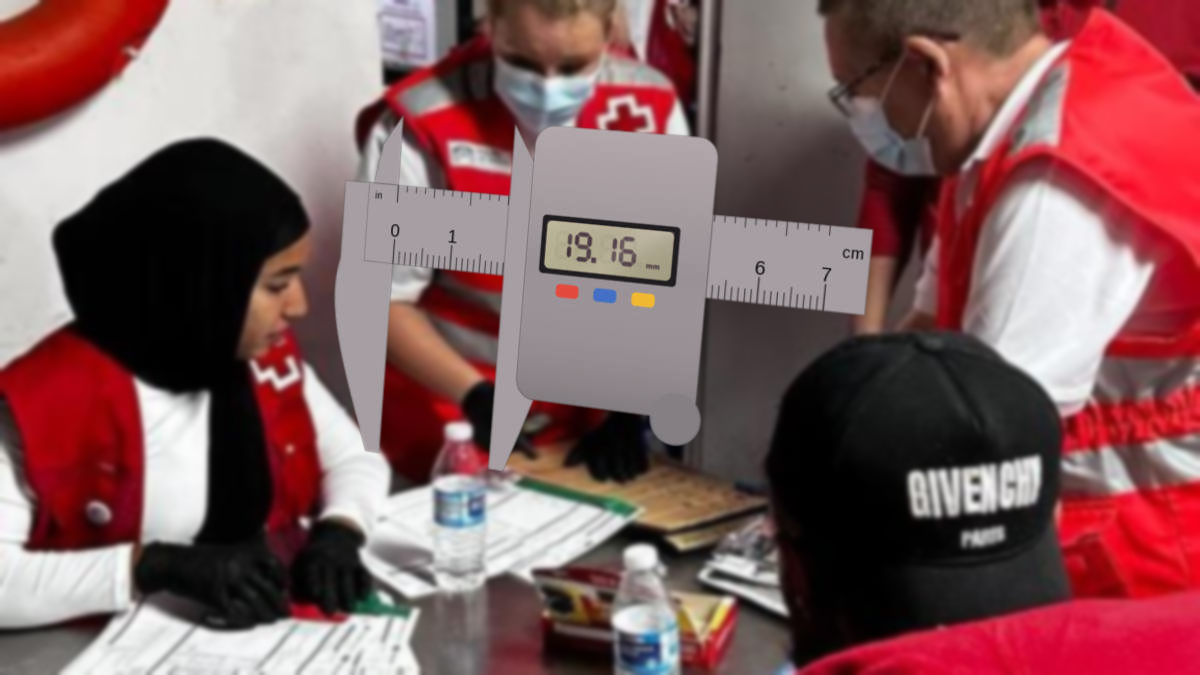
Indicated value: 19.16 mm
